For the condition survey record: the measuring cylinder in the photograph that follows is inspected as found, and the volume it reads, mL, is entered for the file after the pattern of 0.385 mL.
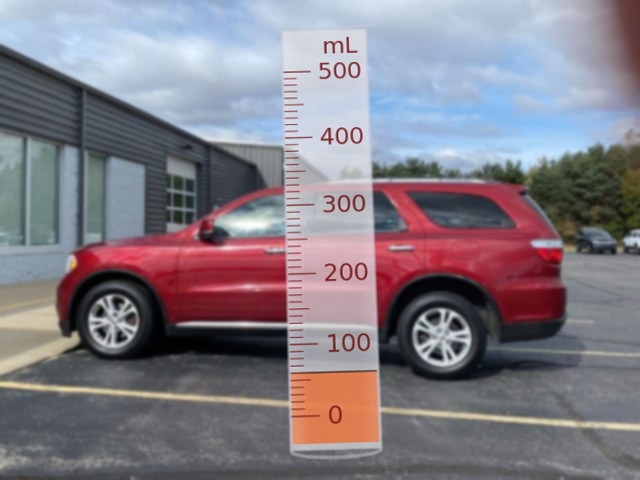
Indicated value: 60 mL
